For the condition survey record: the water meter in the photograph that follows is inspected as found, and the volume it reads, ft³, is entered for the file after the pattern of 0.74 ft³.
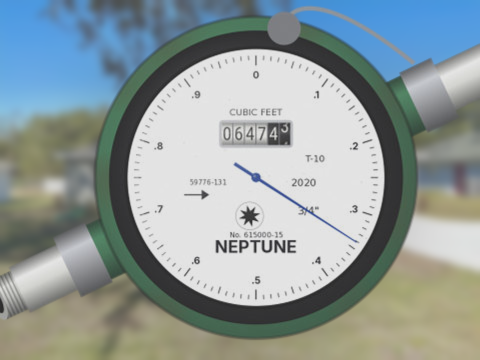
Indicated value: 64743.34 ft³
